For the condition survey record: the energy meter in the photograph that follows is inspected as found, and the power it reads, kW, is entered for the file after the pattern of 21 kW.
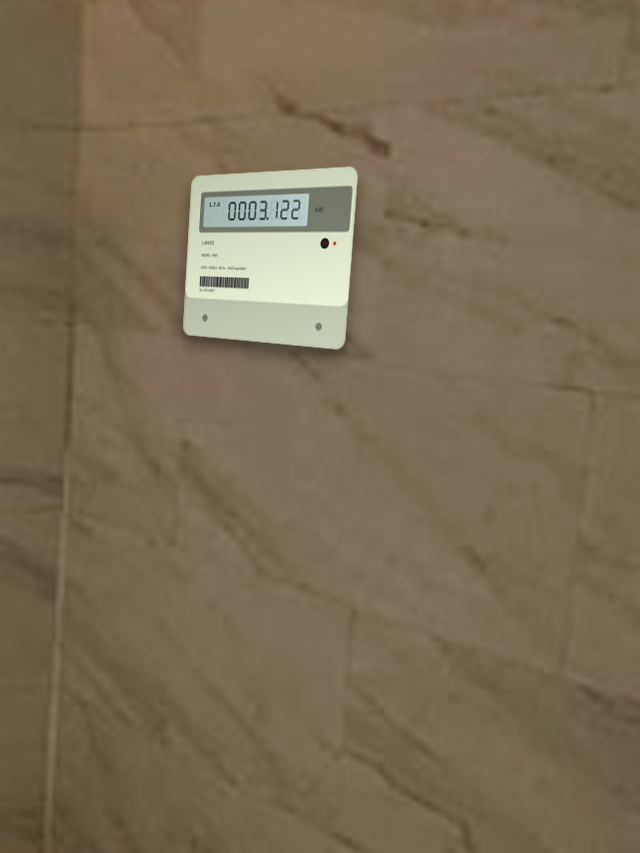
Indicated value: 3.122 kW
